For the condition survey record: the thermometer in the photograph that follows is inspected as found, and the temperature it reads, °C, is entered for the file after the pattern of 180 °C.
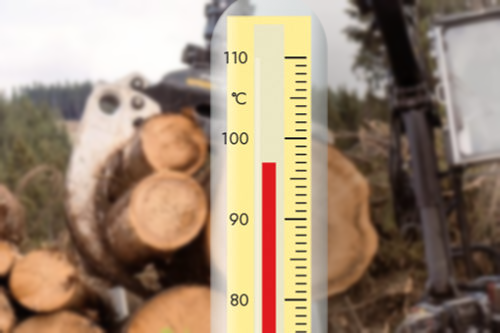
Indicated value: 97 °C
